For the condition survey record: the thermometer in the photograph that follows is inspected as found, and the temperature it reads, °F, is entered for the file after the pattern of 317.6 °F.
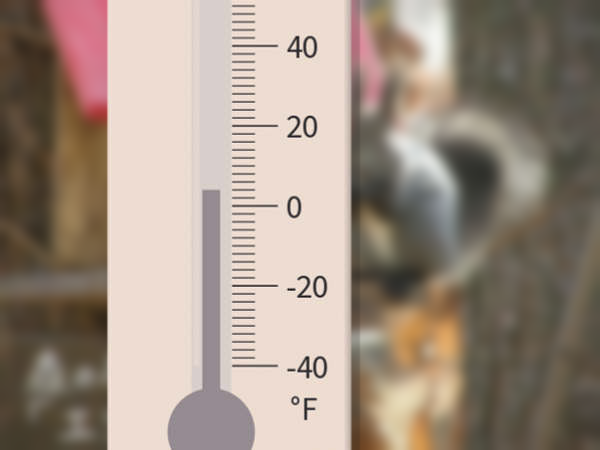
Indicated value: 4 °F
